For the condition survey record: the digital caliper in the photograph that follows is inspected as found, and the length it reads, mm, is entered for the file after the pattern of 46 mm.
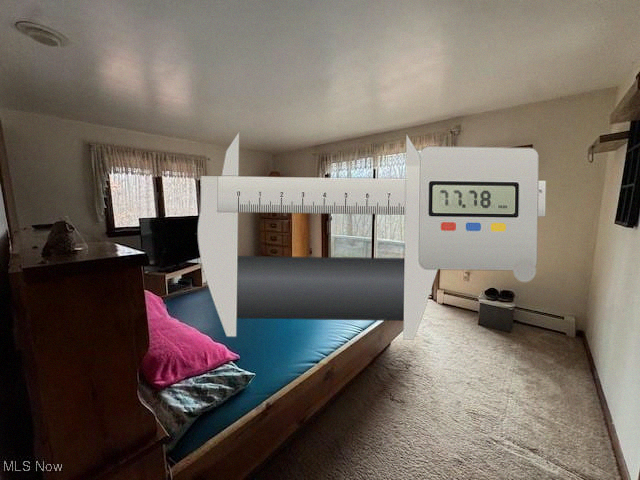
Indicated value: 77.78 mm
